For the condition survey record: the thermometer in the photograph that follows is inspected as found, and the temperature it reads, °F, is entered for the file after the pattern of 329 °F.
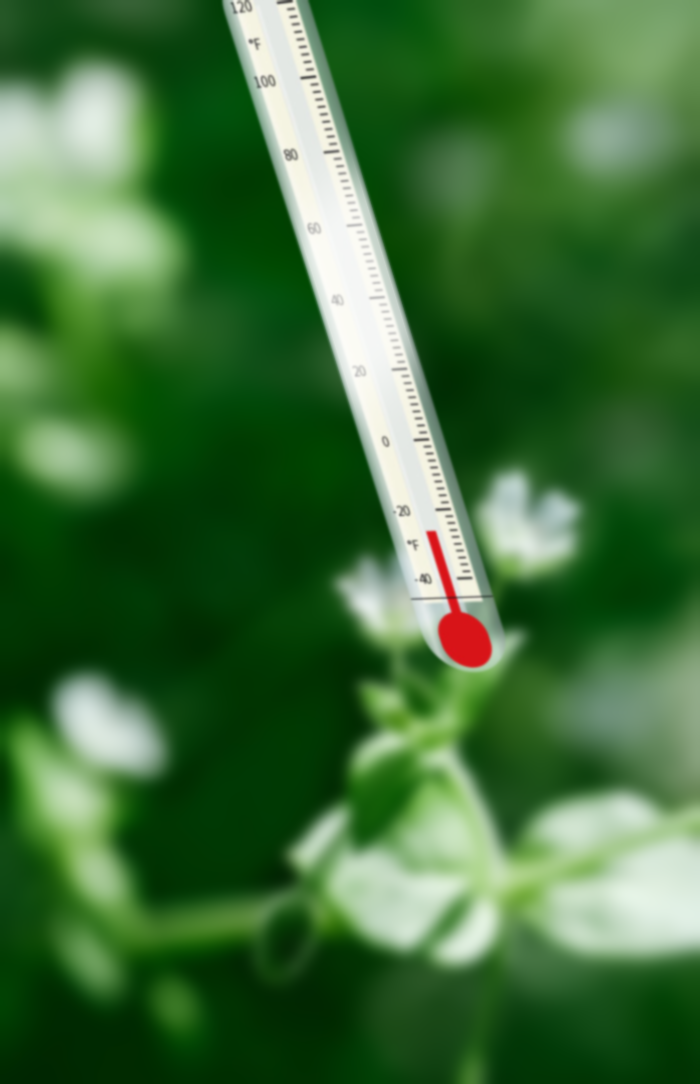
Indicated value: -26 °F
